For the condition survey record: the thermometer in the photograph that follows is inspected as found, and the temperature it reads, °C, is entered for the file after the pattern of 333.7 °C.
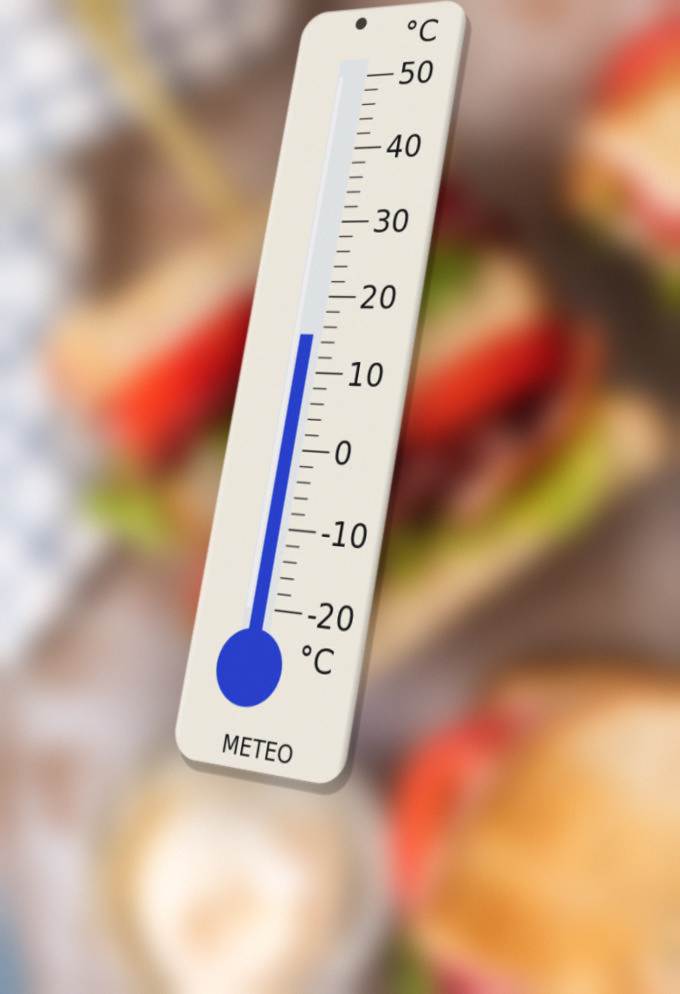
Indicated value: 15 °C
